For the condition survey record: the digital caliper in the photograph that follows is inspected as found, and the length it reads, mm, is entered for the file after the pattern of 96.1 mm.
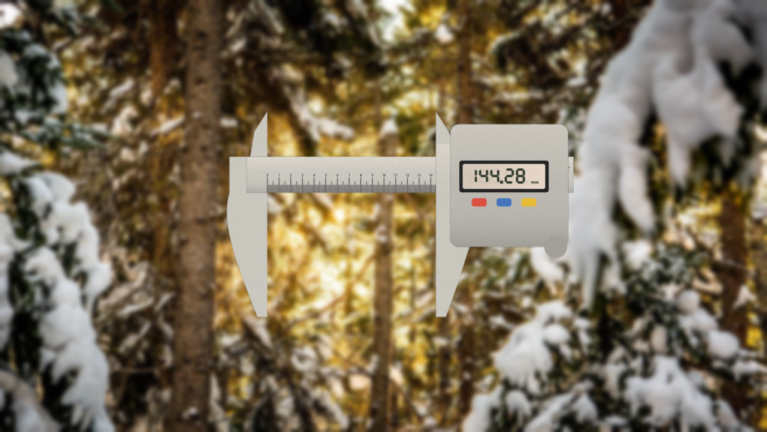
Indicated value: 144.28 mm
